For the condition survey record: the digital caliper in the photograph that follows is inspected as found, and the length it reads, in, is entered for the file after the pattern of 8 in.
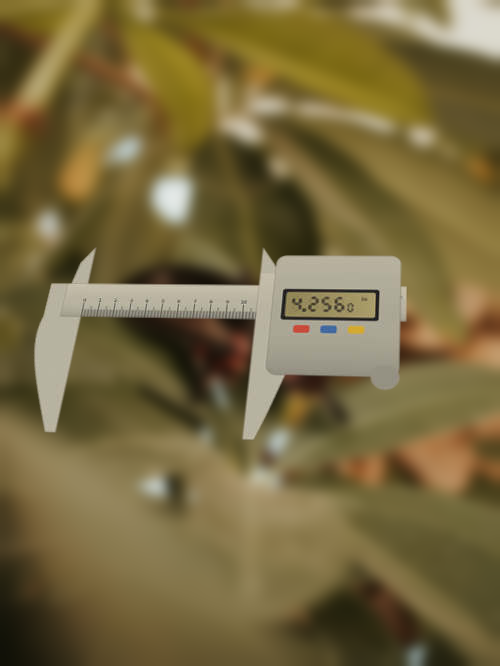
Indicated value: 4.2560 in
